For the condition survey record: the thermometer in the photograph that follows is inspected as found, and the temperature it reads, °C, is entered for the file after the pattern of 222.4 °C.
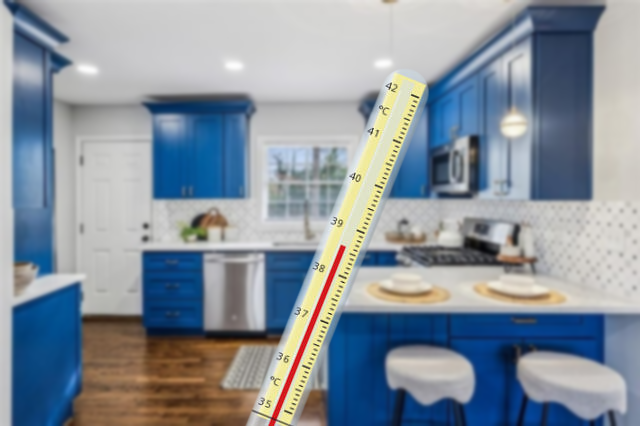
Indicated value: 38.6 °C
